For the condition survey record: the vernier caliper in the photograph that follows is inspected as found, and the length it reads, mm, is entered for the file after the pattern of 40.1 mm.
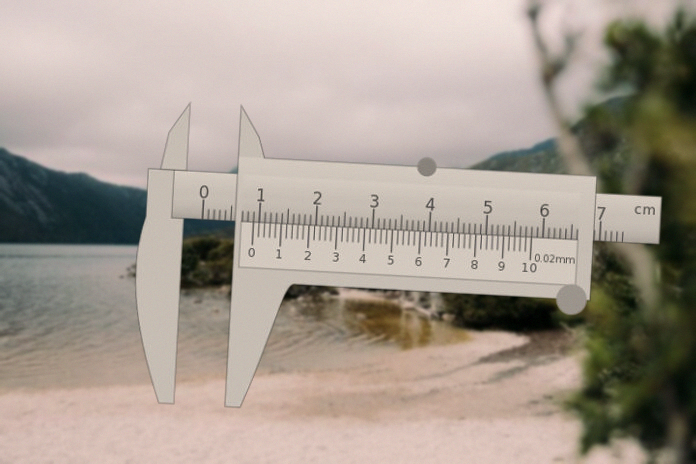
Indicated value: 9.0 mm
